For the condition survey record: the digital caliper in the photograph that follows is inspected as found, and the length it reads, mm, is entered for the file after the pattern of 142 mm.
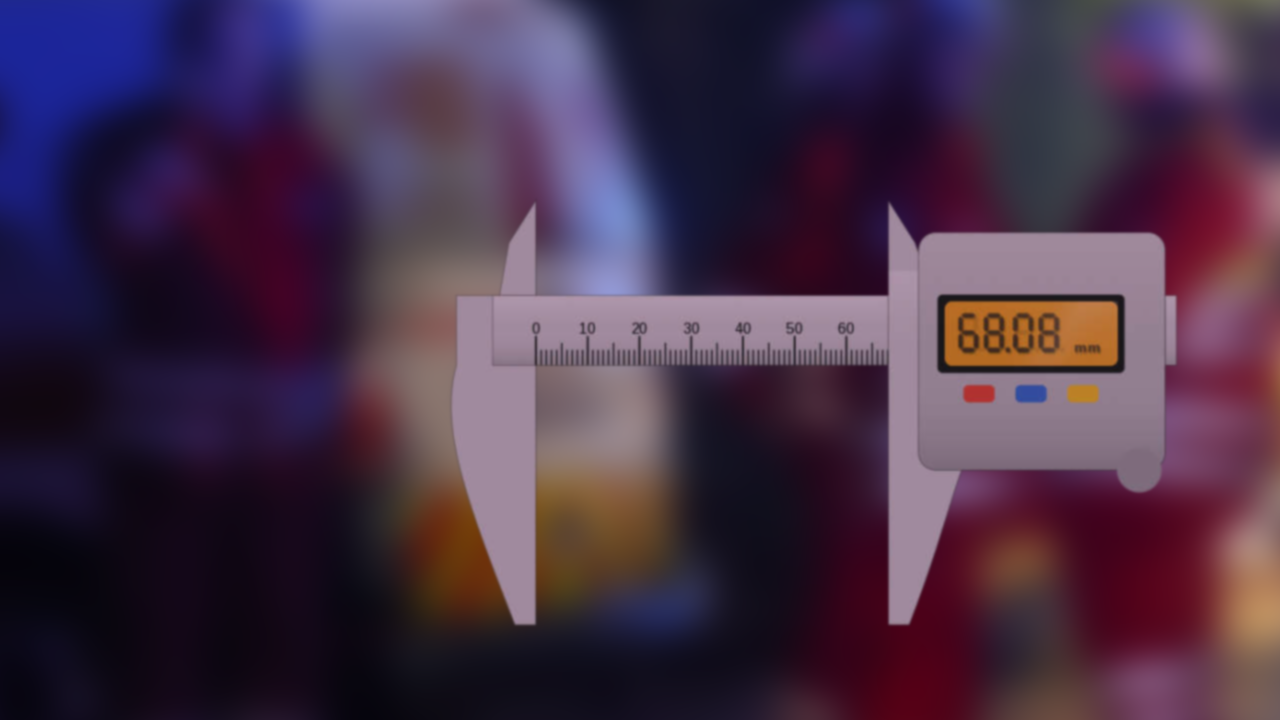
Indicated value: 68.08 mm
